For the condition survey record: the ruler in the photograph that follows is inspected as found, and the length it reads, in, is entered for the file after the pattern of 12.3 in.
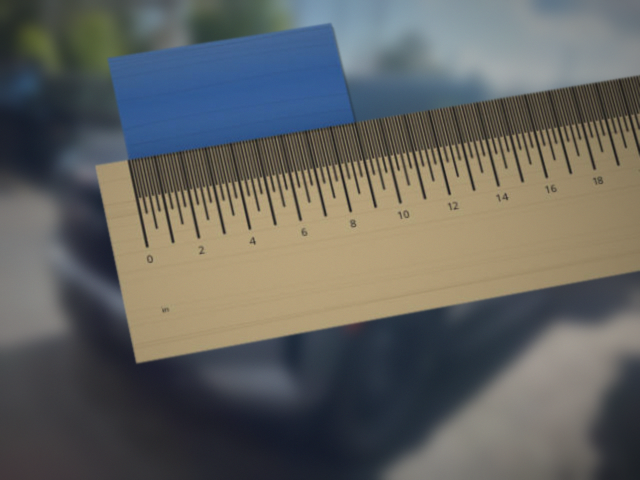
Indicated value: 9 in
